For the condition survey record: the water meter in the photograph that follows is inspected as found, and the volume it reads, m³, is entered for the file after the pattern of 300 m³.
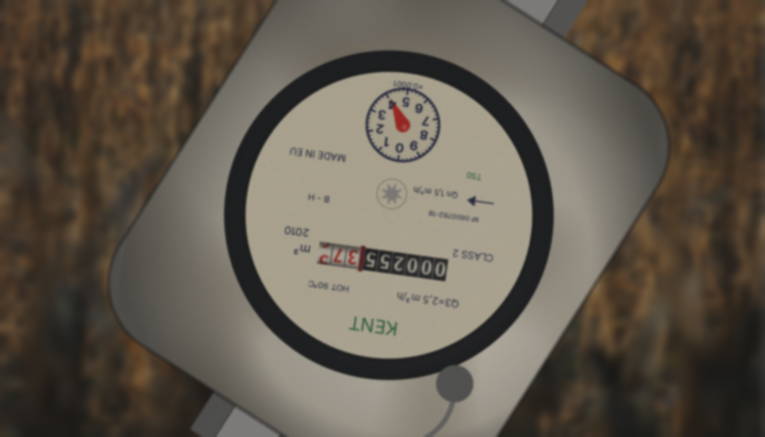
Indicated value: 255.3754 m³
